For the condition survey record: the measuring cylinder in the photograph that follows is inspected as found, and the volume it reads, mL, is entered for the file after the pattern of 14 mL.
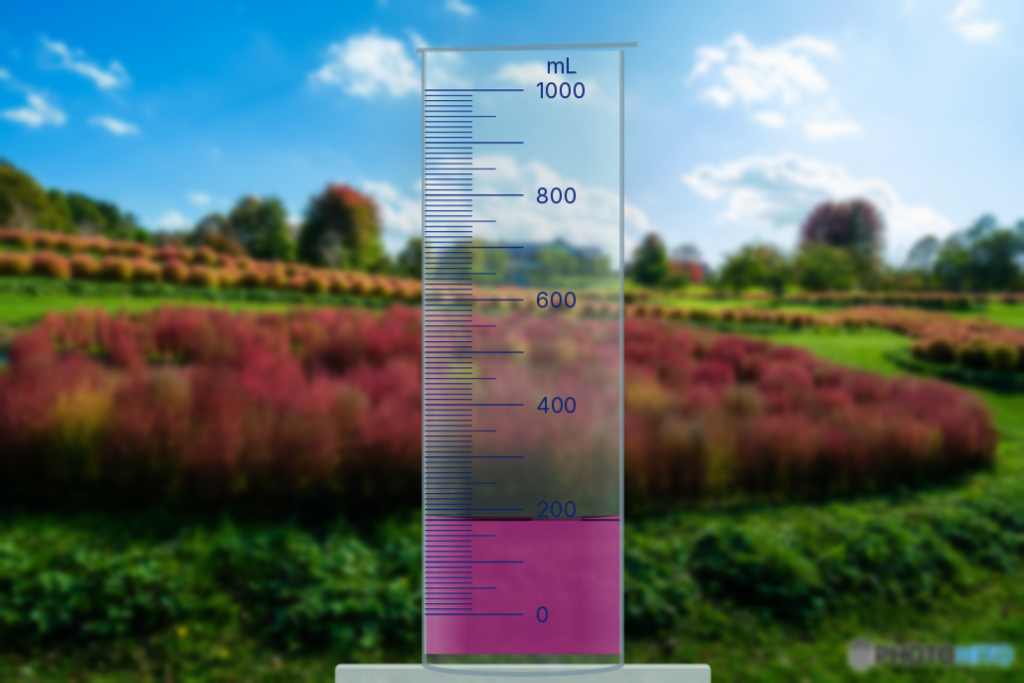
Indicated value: 180 mL
